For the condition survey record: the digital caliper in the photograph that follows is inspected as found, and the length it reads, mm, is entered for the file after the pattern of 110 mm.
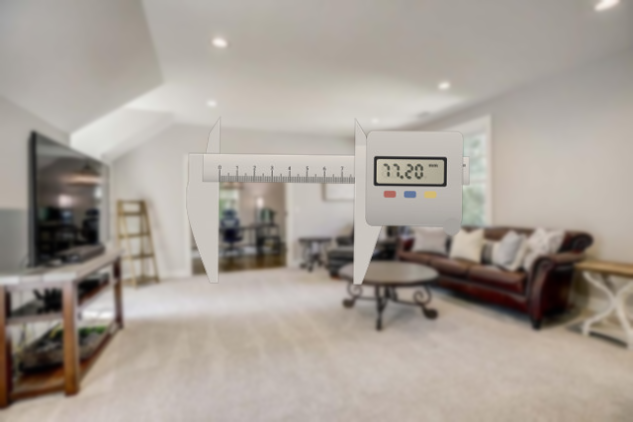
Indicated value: 77.20 mm
